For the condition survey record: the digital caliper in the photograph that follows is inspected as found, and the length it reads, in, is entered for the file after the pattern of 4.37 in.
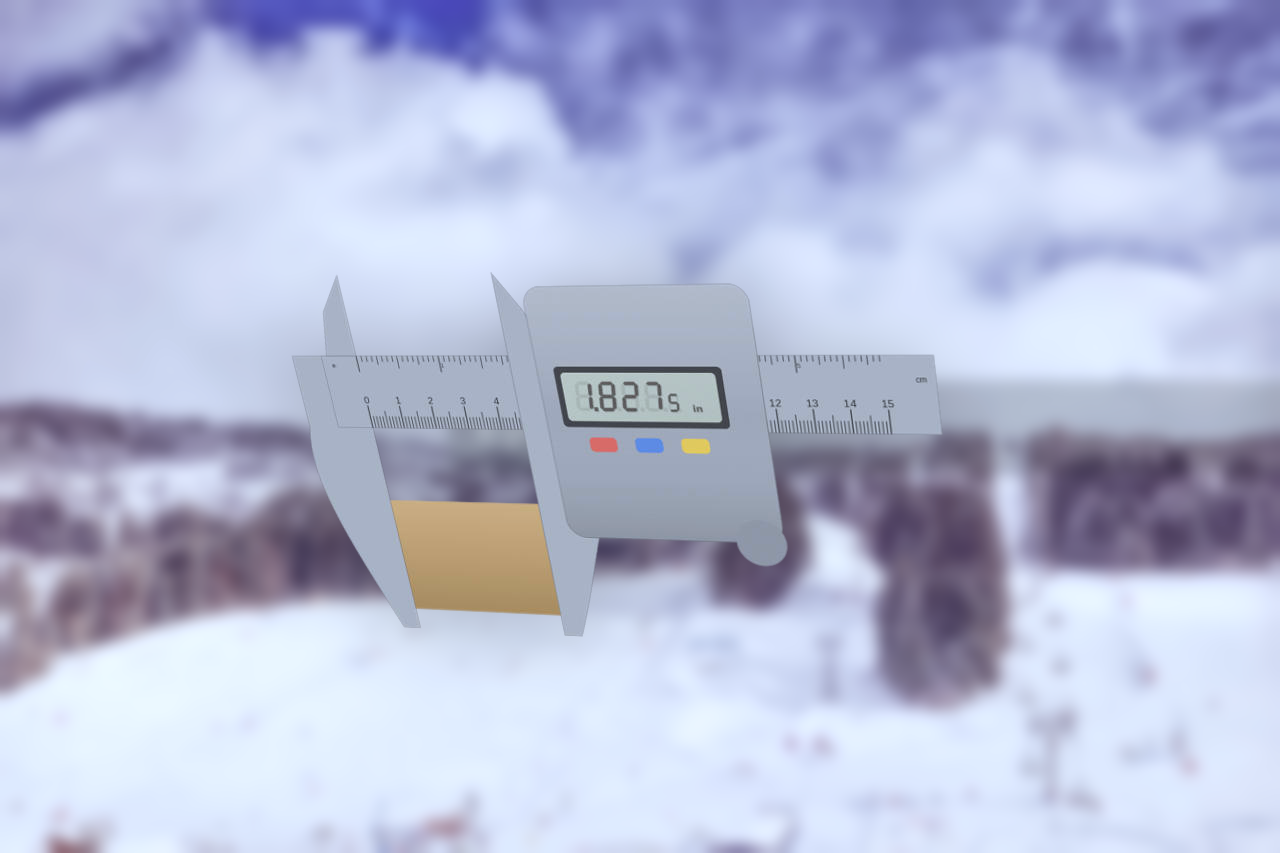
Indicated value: 1.8275 in
